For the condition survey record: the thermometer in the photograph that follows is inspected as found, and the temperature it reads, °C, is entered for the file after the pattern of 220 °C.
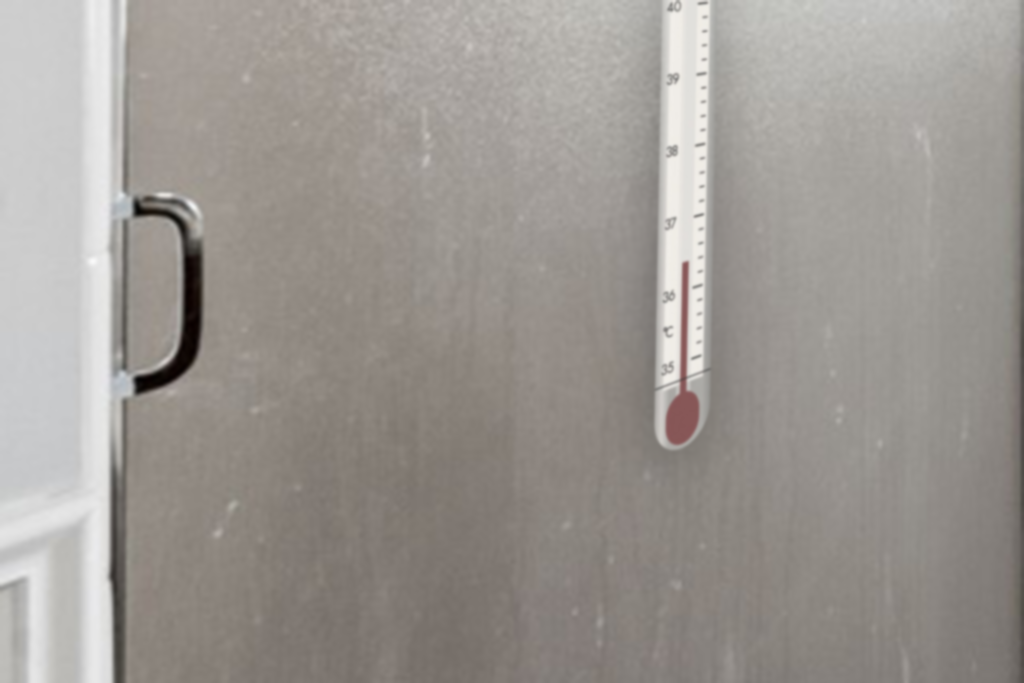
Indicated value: 36.4 °C
